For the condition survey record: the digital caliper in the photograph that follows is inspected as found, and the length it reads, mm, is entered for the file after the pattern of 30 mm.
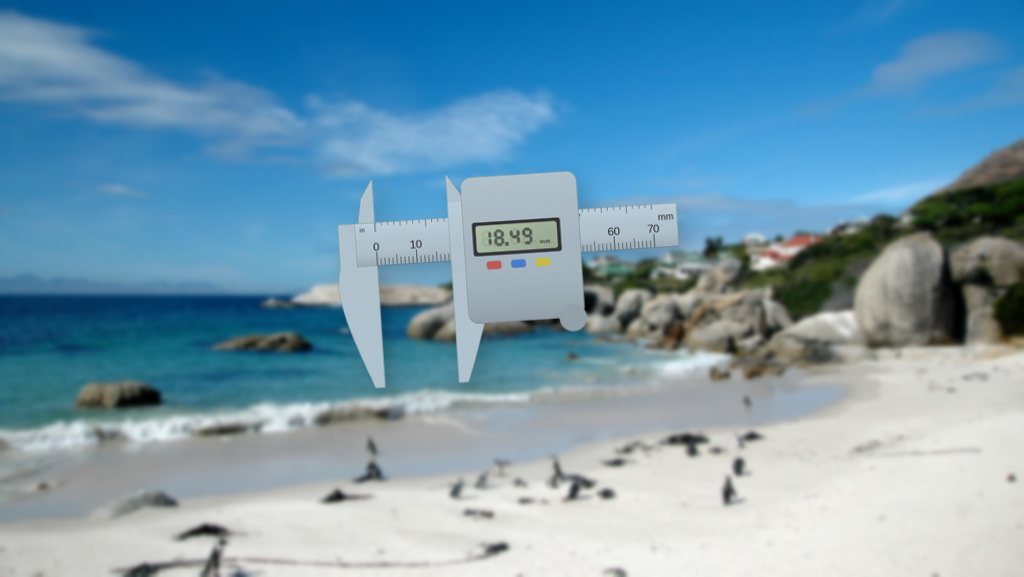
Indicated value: 18.49 mm
